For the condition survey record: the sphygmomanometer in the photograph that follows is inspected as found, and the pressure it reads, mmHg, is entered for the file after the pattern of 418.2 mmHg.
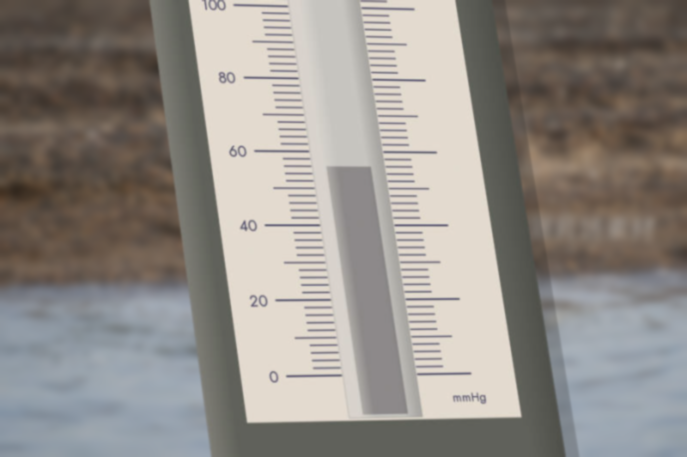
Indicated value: 56 mmHg
